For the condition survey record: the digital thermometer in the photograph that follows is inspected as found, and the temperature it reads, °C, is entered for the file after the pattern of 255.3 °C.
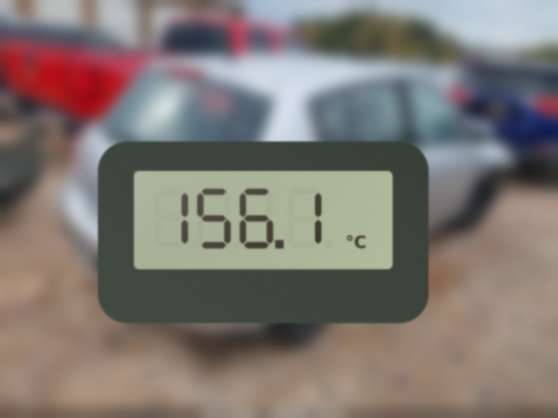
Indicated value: 156.1 °C
